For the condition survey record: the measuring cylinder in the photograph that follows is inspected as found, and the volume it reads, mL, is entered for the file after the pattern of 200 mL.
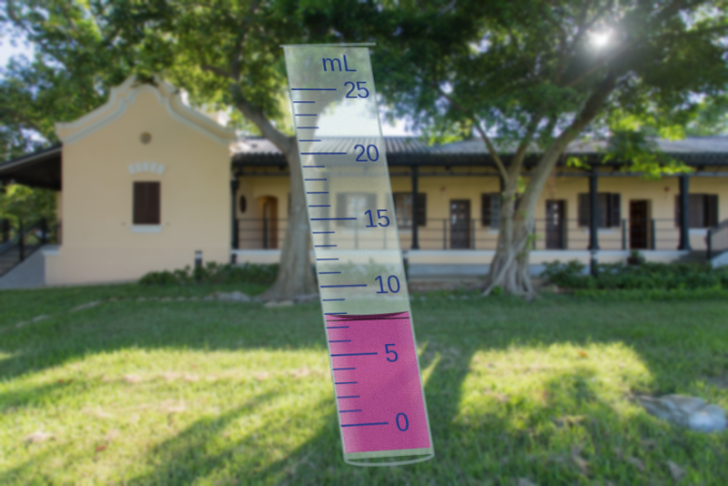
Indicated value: 7.5 mL
